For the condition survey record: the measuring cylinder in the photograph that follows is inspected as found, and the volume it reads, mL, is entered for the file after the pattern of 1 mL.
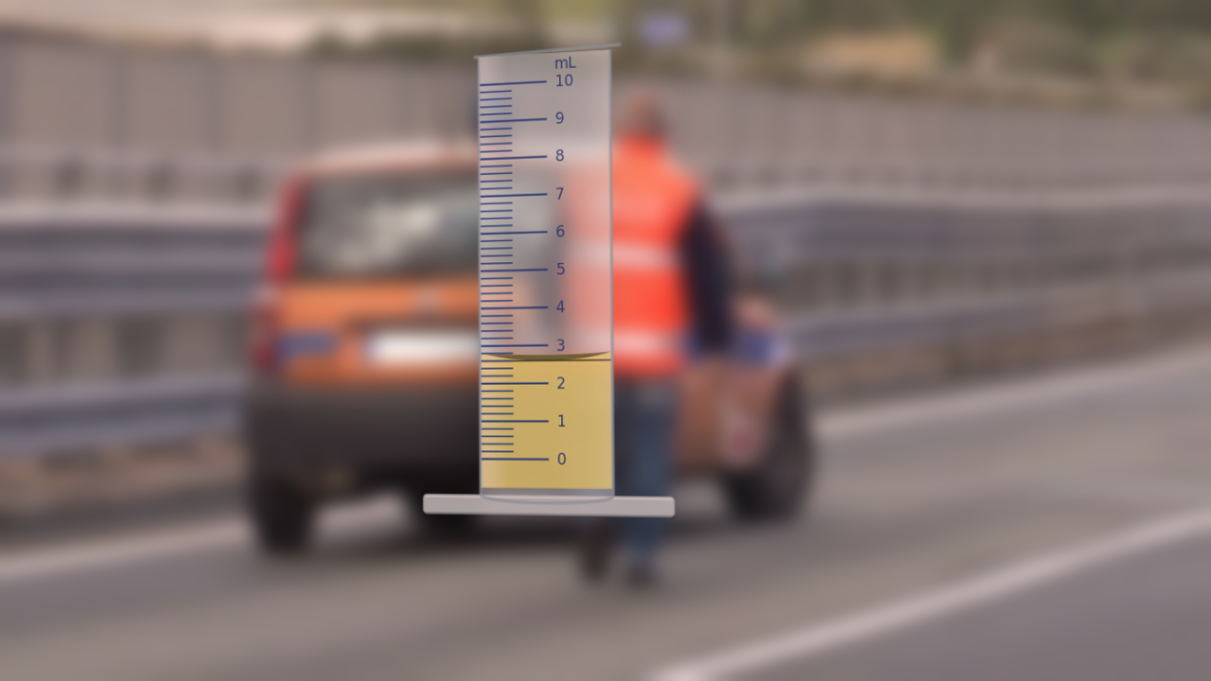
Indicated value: 2.6 mL
